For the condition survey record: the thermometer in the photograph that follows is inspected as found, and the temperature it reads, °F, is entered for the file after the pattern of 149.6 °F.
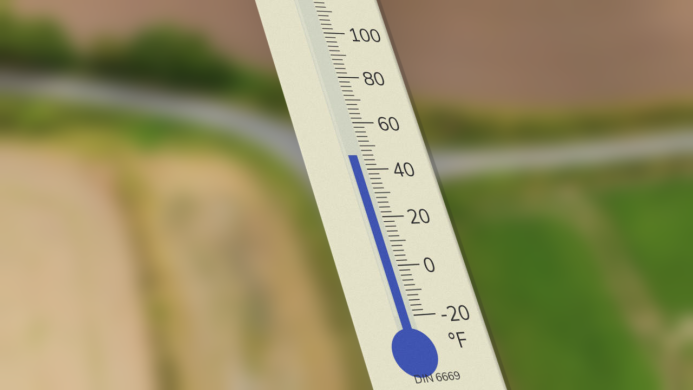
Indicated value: 46 °F
